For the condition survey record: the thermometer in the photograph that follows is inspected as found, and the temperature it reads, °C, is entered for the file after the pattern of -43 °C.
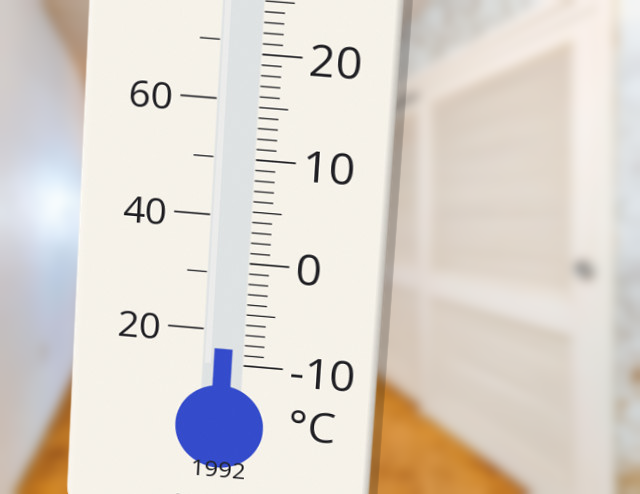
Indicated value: -8.5 °C
